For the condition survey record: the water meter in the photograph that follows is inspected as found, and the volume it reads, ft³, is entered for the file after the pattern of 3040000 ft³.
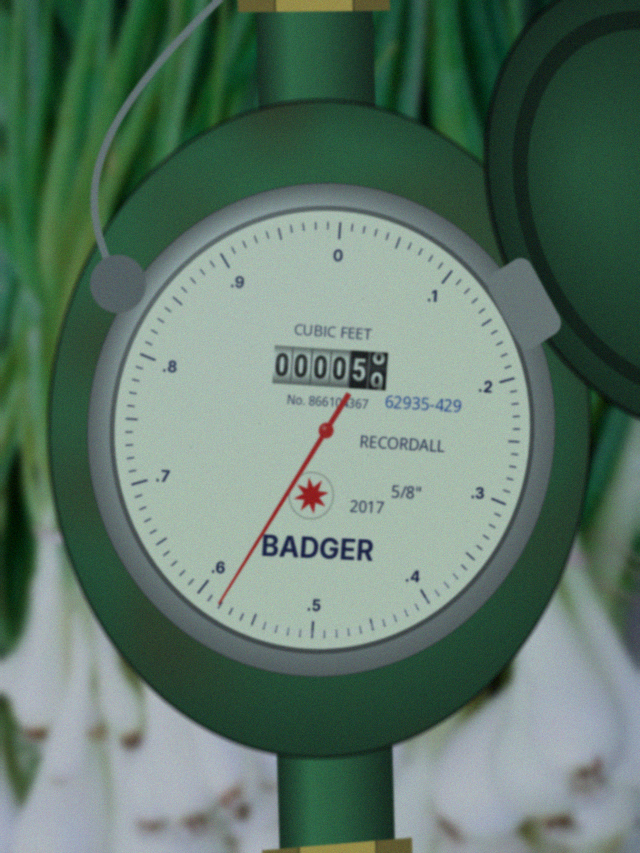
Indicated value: 58.58 ft³
